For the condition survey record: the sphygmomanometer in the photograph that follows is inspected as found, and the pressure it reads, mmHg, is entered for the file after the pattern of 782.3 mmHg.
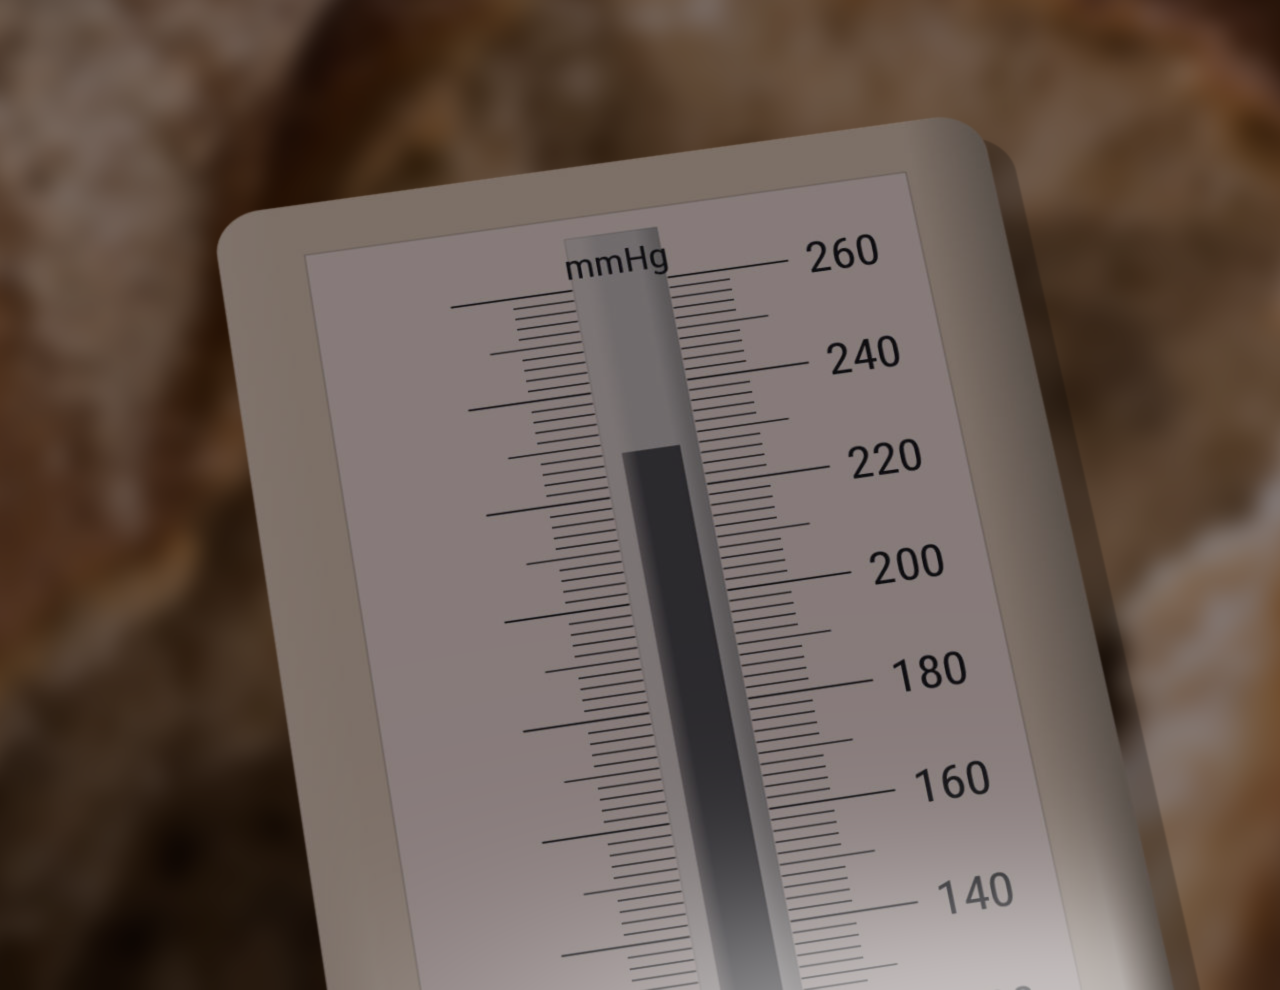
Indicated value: 228 mmHg
